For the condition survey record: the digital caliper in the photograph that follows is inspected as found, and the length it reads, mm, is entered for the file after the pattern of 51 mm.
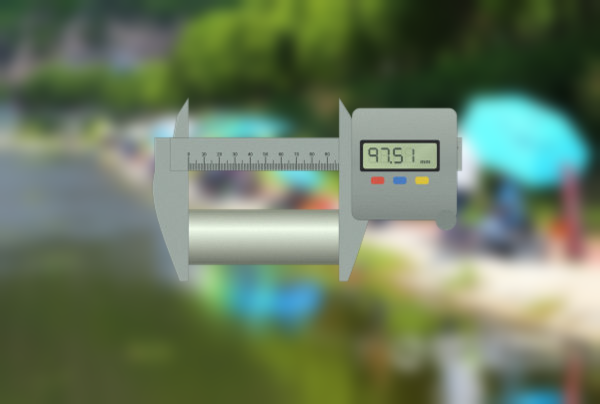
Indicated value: 97.51 mm
